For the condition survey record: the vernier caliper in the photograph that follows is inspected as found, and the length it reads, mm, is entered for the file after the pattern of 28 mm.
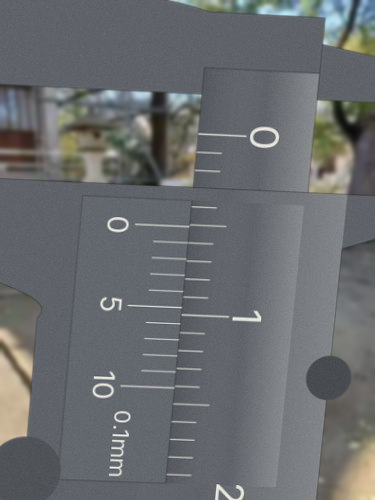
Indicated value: 5.1 mm
